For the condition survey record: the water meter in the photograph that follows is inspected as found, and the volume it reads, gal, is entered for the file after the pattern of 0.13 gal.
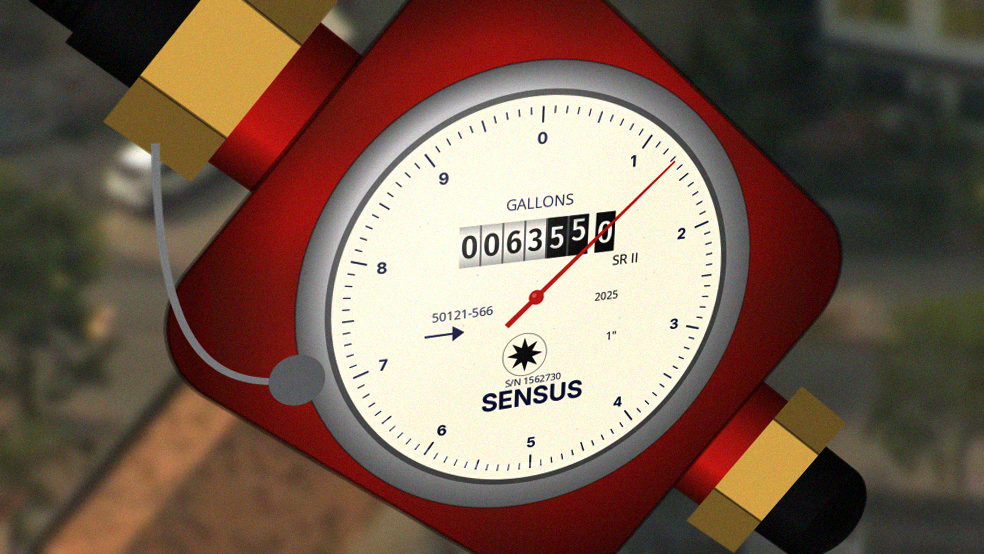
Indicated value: 63551.3 gal
